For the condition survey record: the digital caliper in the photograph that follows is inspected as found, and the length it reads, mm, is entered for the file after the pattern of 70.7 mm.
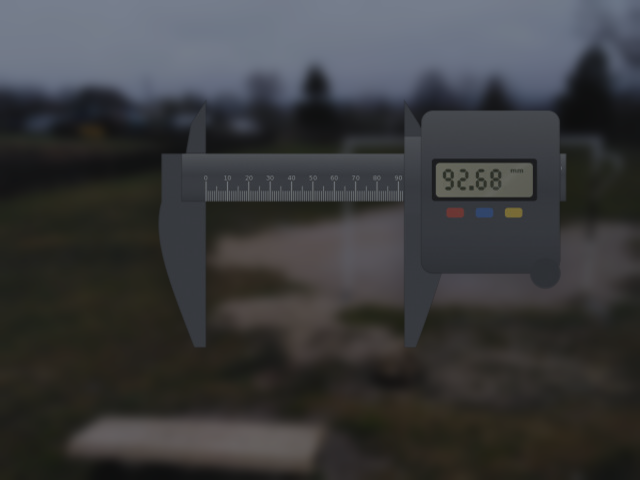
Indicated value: 92.68 mm
